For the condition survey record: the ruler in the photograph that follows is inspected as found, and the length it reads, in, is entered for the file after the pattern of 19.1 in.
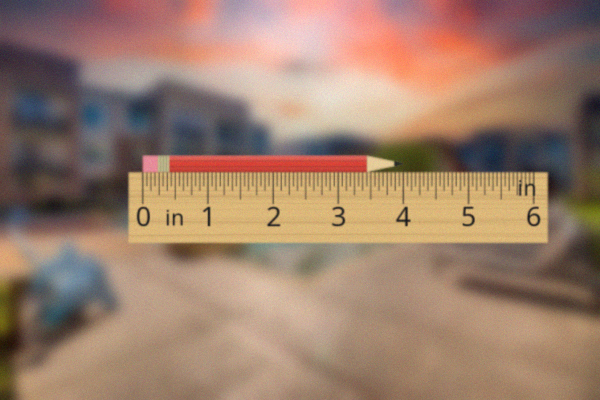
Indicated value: 4 in
